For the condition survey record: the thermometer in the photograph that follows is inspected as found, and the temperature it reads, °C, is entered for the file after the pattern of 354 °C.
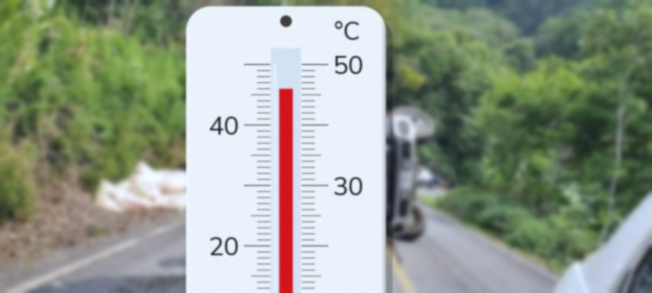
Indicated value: 46 °C
